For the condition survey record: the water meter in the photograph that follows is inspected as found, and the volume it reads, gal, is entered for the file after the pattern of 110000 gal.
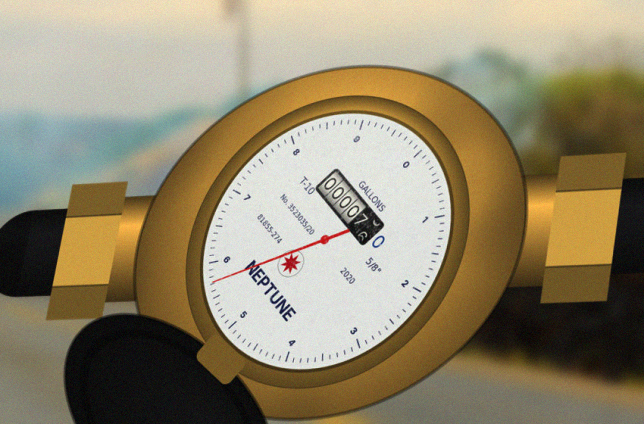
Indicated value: 755.7 gal
